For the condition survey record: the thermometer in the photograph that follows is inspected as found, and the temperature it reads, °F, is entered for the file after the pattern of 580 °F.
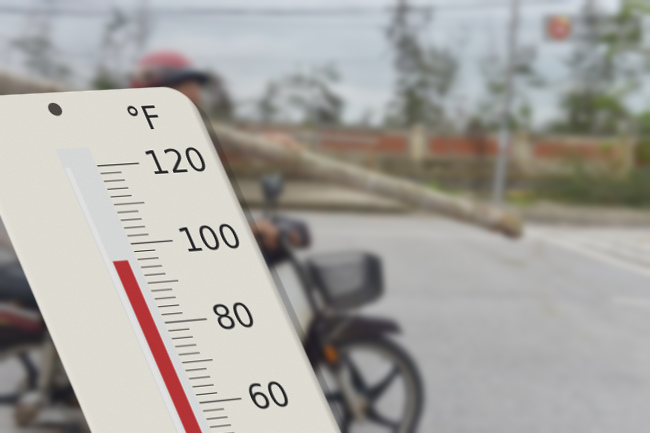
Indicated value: 96 °F
